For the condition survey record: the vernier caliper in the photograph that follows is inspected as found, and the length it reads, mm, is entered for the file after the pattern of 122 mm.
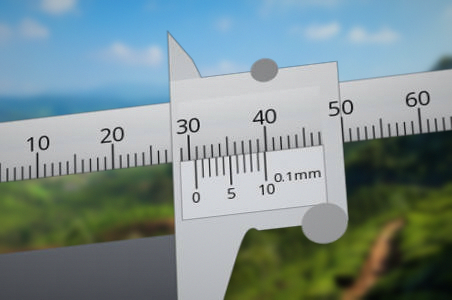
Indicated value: 30.8 mm
